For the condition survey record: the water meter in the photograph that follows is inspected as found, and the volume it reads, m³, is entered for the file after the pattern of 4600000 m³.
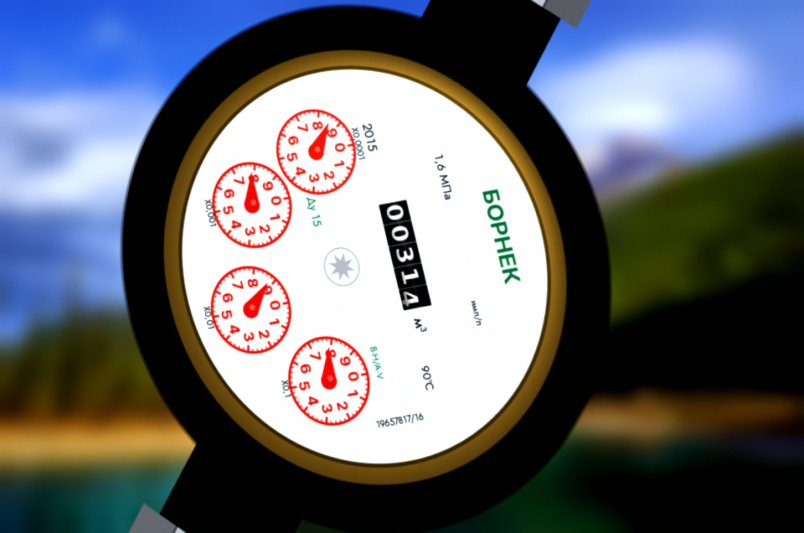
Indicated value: 313.7878 m³
